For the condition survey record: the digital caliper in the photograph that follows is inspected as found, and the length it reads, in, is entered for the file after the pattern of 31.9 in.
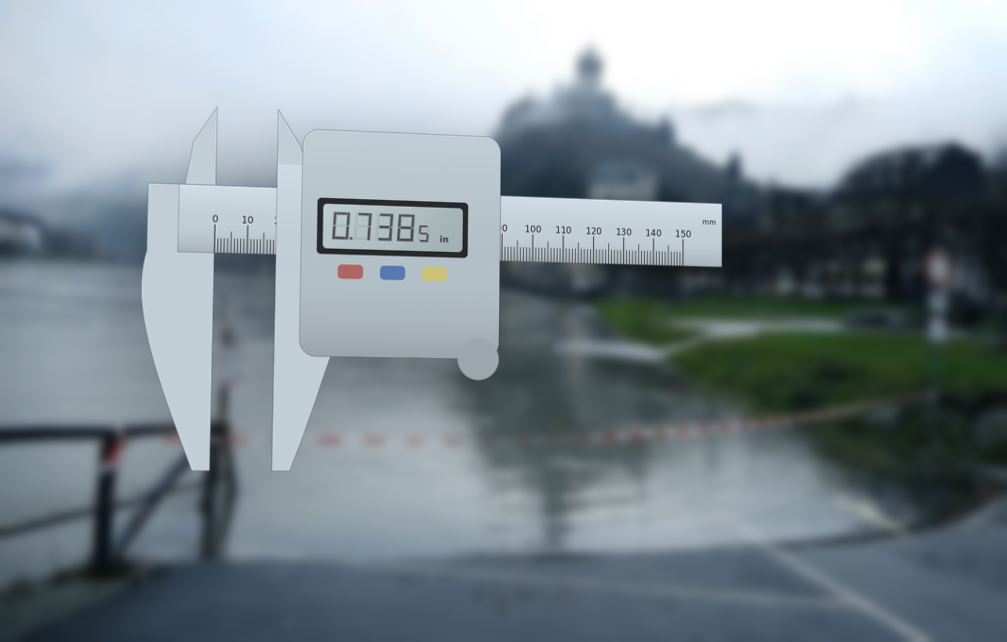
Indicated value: 0.7385 in
